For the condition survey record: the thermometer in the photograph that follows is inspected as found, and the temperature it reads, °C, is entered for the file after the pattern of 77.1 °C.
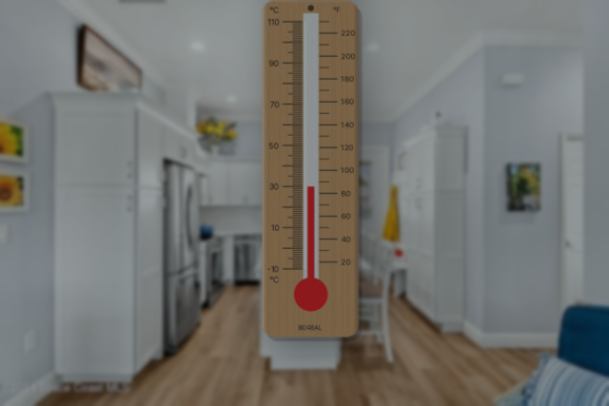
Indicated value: 30 °C
